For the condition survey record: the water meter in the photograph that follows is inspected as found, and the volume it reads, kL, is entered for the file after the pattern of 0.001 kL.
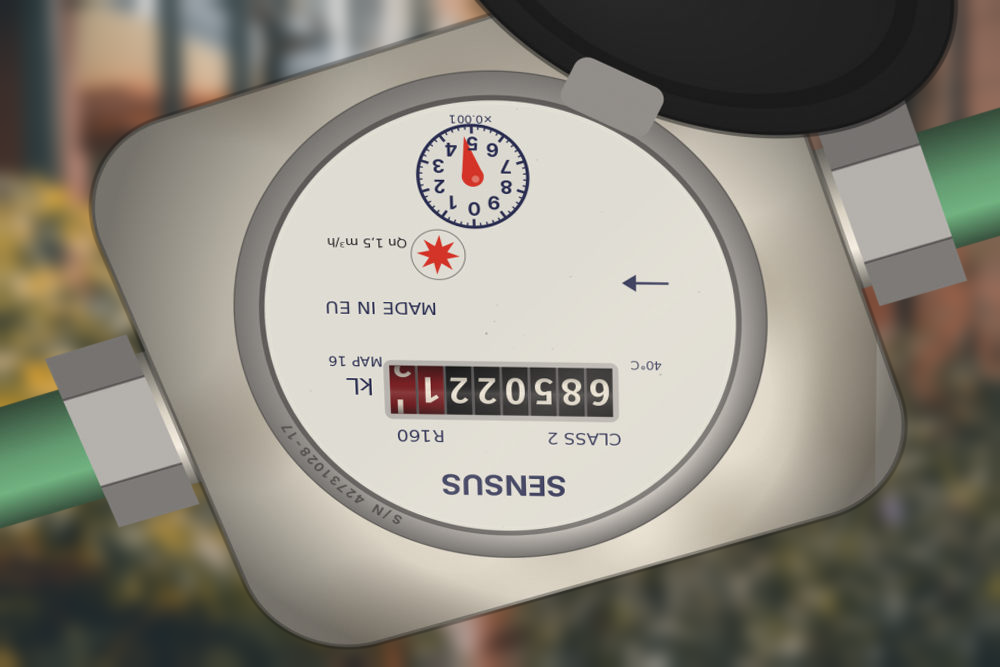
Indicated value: 685022.114 kL
